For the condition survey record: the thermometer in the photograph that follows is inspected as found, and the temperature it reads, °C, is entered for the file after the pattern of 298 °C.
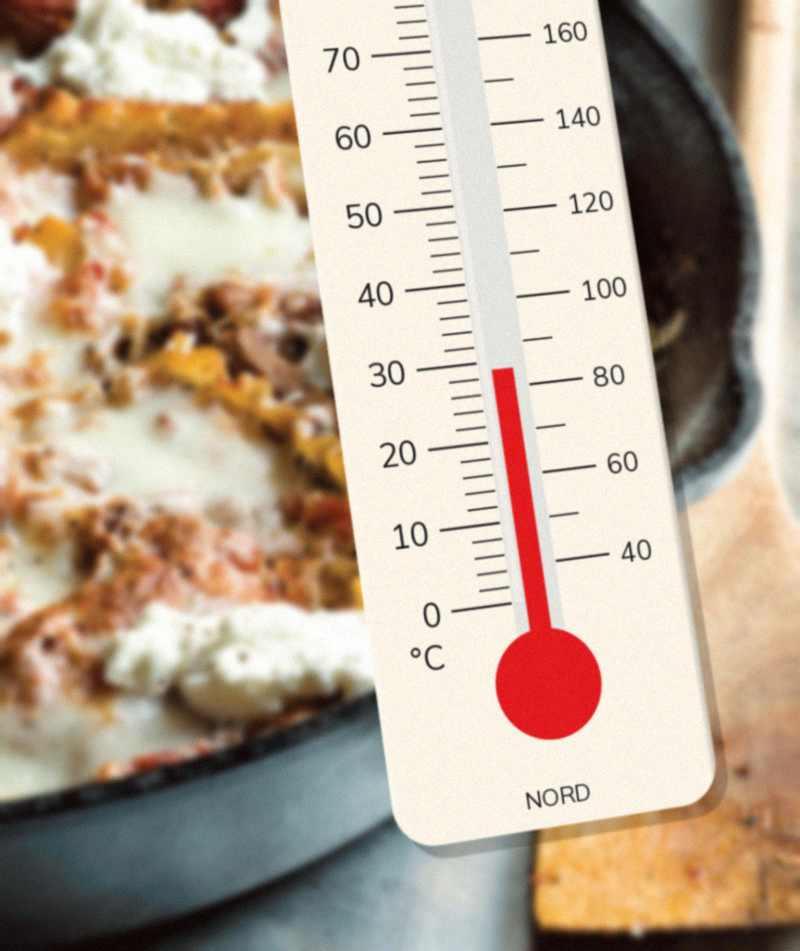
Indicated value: 29 °C
